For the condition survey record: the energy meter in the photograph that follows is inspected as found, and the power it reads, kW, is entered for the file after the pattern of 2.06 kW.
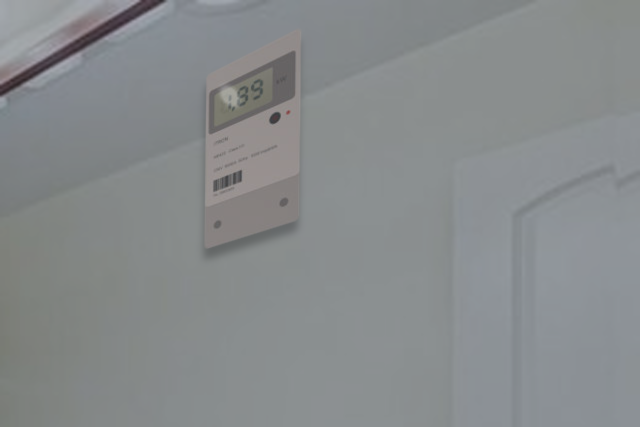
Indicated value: 1.89 kW
